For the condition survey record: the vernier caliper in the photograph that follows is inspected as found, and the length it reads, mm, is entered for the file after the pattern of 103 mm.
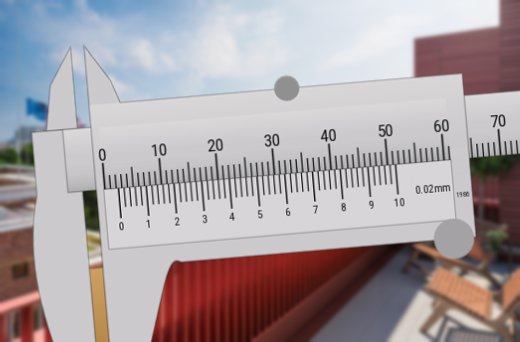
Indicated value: 2.4 mm
